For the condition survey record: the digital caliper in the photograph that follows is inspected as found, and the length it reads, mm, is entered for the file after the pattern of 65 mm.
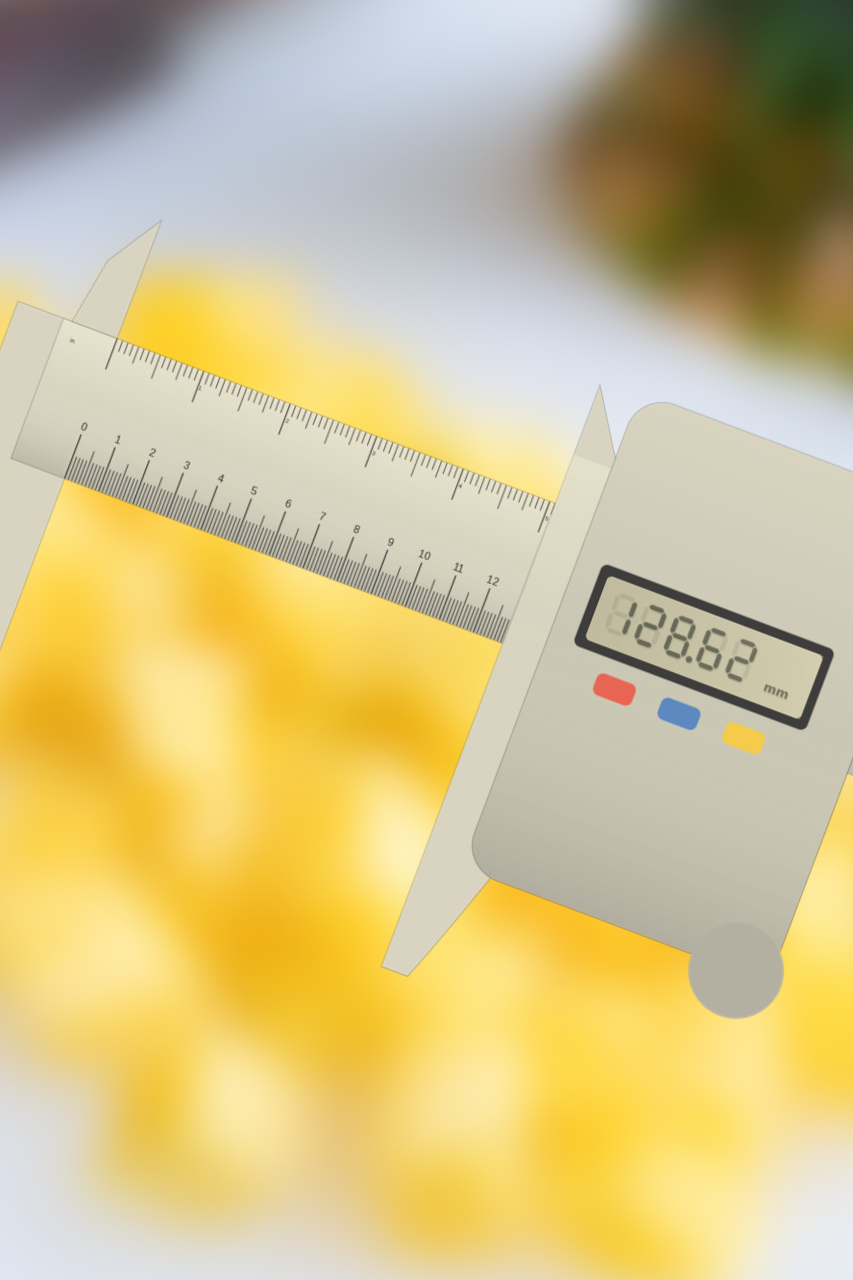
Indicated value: 128.62 mm
